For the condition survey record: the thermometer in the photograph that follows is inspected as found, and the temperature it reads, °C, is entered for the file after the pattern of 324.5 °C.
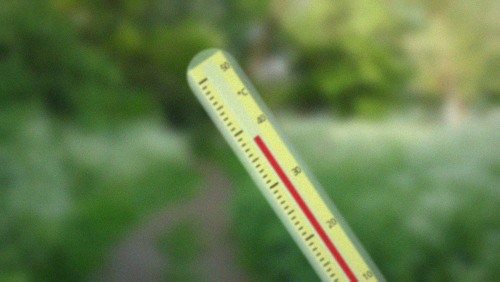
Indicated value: 38 °C
